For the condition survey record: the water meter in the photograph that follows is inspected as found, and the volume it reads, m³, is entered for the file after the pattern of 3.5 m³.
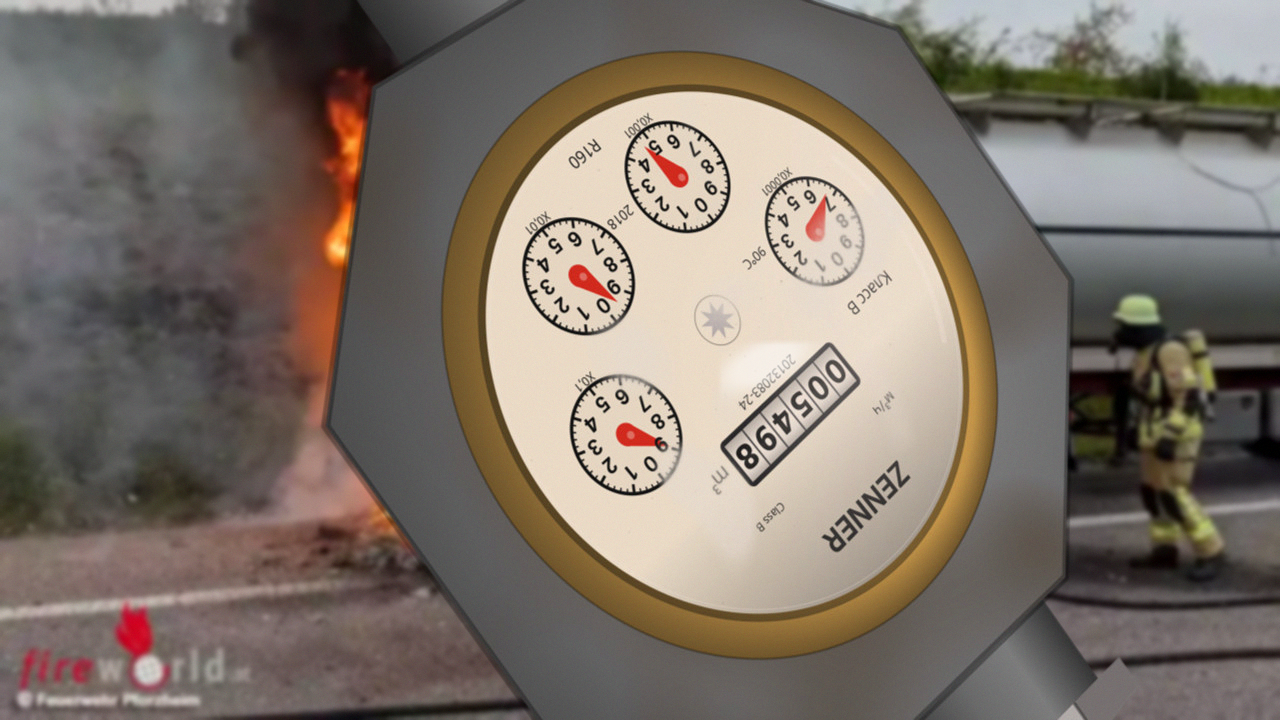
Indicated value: 5498.8946 m³
